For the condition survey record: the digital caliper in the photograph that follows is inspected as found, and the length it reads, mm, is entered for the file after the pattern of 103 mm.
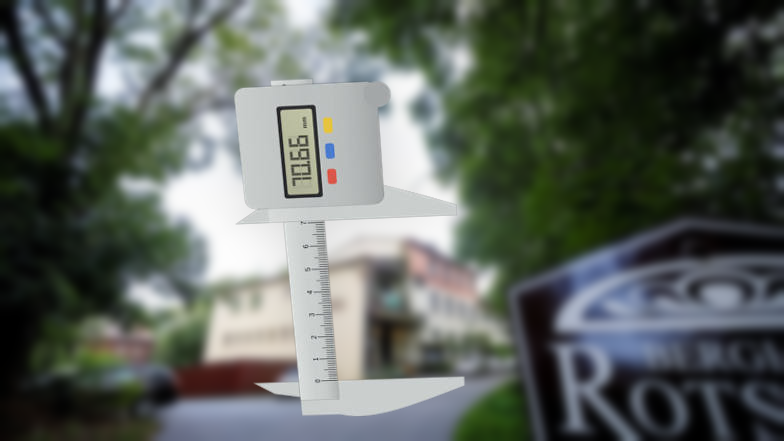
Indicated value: 70.66 mm
